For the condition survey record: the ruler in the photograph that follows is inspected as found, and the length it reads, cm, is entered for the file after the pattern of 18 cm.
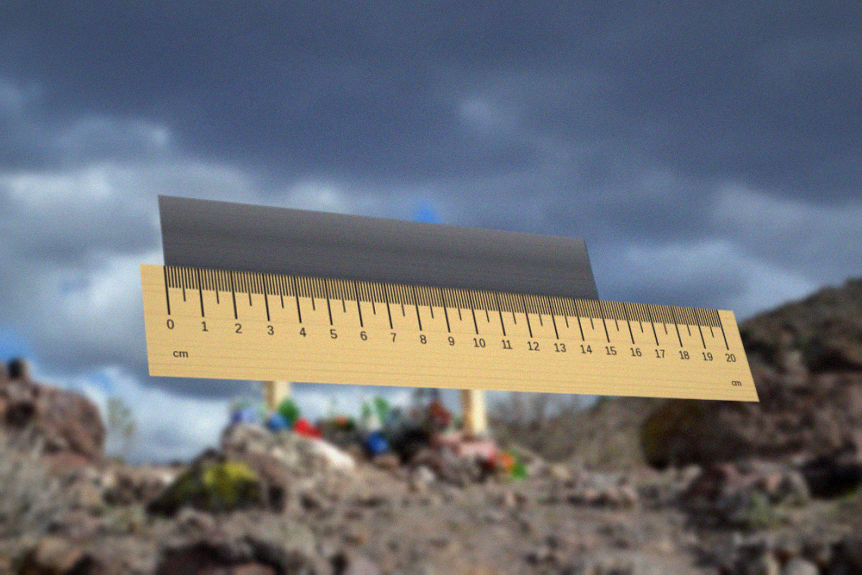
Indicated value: 15 cm
